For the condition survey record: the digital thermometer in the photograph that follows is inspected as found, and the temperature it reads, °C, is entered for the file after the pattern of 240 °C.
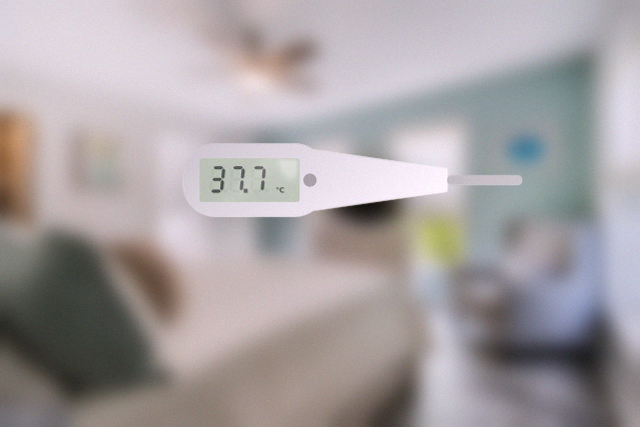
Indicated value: 37.7 °C
